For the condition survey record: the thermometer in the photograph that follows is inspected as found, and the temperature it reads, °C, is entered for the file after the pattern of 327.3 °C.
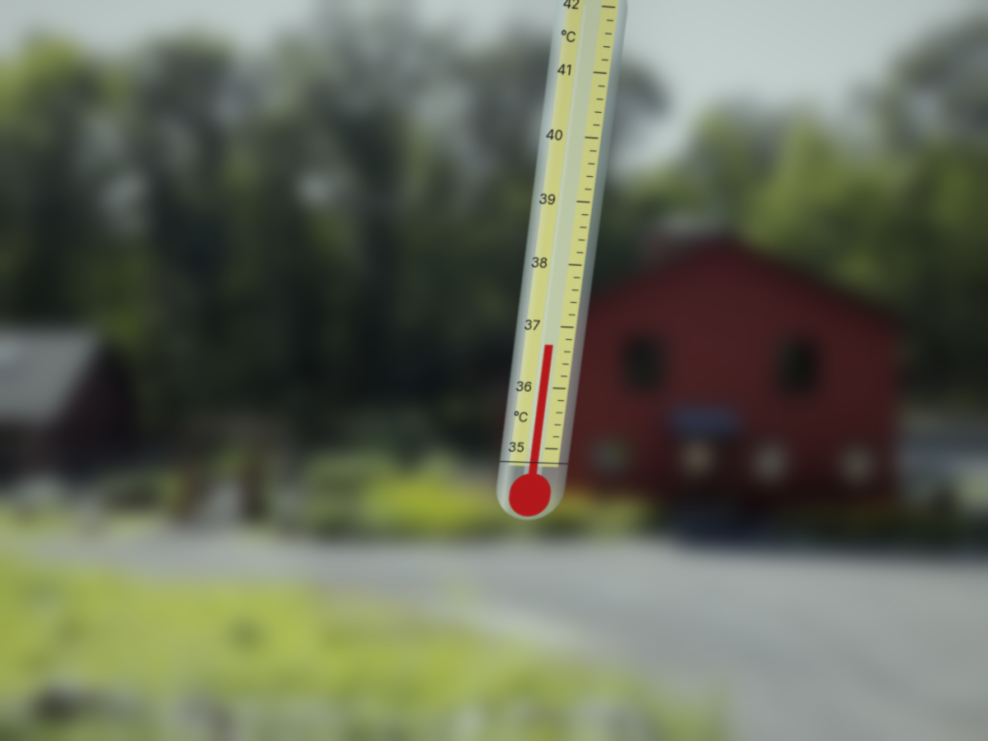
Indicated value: 36.7 °C
